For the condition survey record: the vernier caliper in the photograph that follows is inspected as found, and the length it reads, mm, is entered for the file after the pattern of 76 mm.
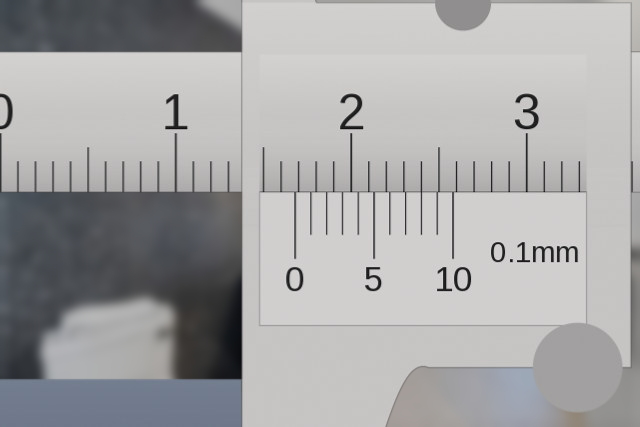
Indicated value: 16.8 mm
